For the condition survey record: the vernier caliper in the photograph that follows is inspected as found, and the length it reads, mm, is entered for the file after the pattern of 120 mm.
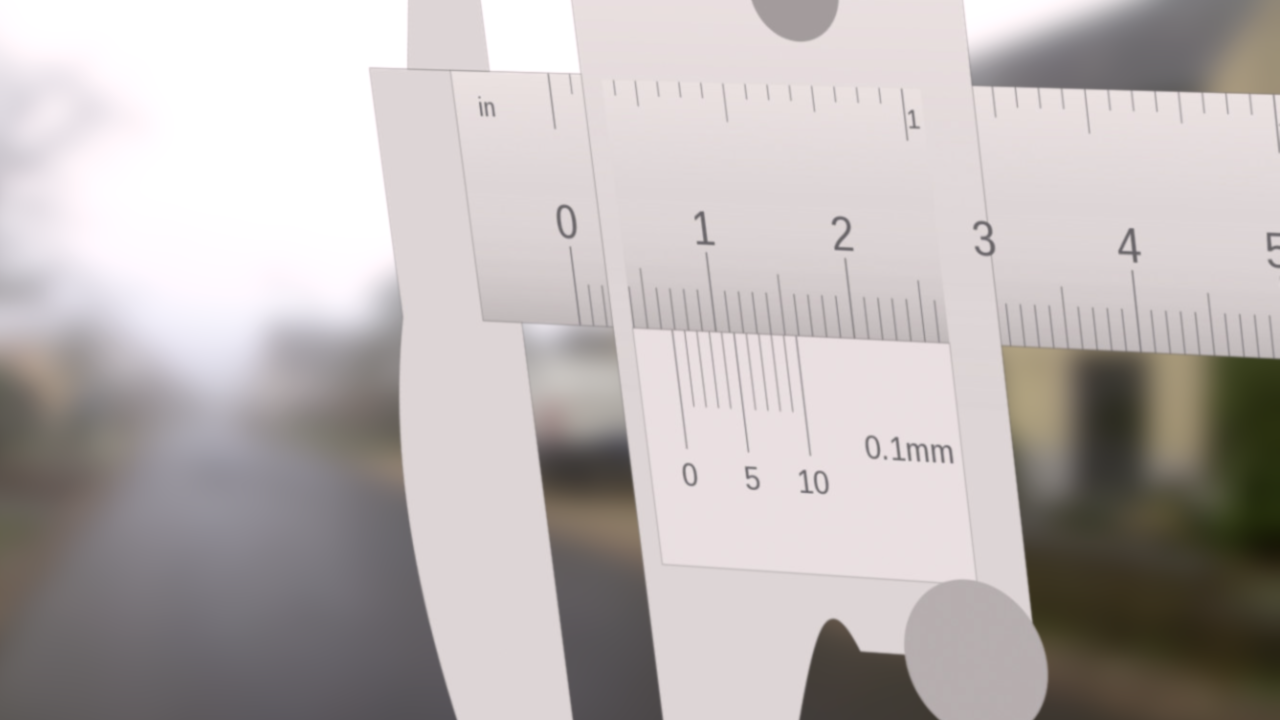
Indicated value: 6.8 mm
